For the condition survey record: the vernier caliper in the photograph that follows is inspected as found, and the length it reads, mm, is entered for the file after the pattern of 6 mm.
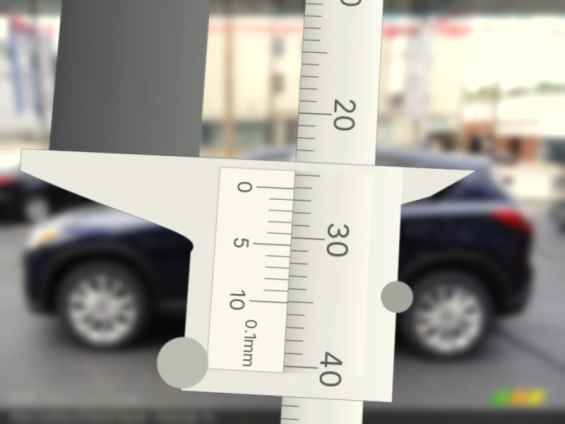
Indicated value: 26.1 mm
